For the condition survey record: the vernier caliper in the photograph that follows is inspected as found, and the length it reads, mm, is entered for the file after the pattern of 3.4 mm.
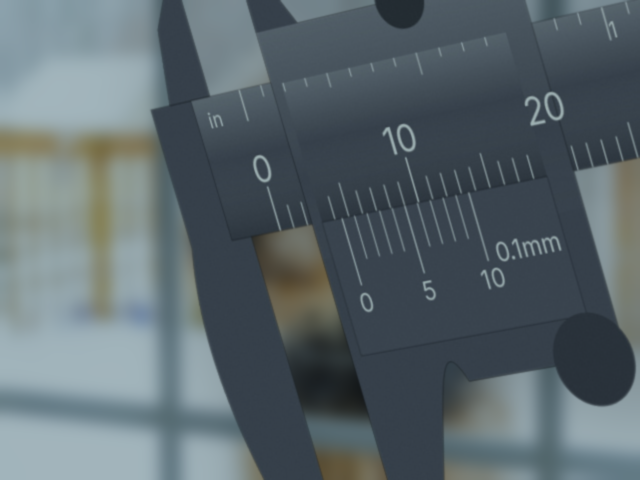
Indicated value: 4.5 mm
